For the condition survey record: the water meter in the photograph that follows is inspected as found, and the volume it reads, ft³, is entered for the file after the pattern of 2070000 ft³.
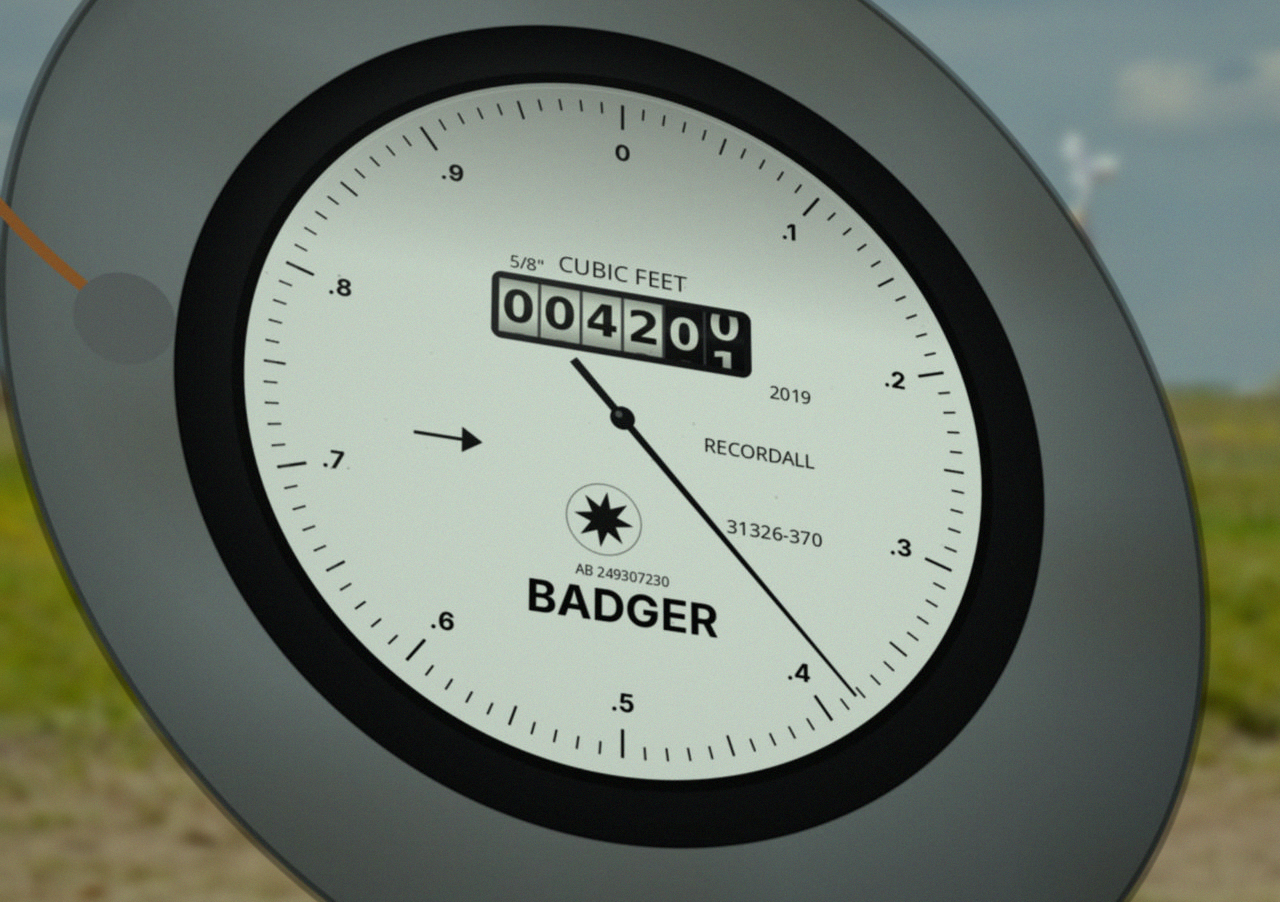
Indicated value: 4200.38 ft³
